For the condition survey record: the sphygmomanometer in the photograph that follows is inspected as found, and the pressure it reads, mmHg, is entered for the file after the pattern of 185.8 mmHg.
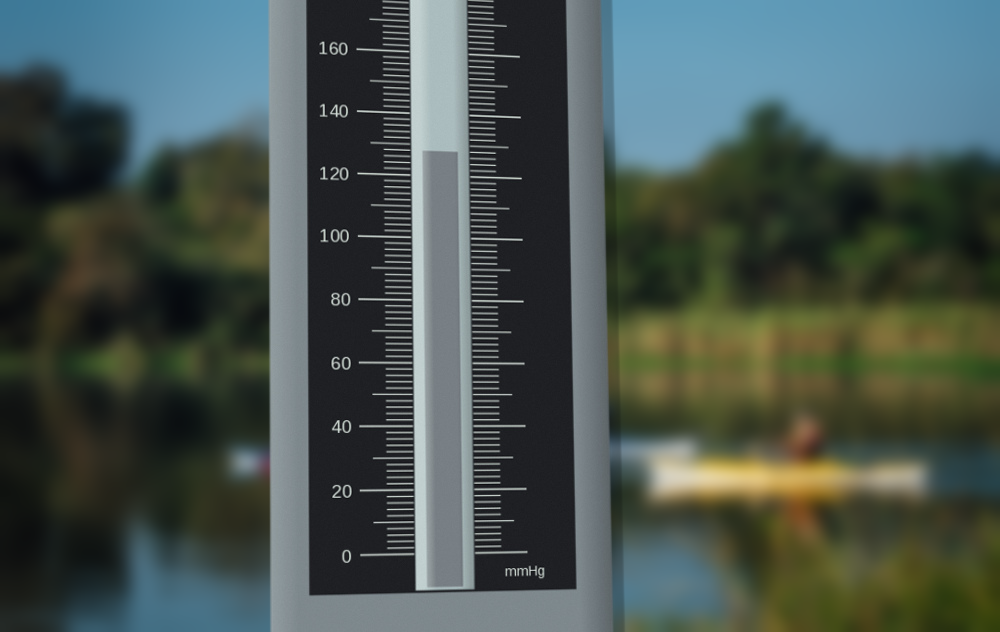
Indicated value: 128 mmHg
